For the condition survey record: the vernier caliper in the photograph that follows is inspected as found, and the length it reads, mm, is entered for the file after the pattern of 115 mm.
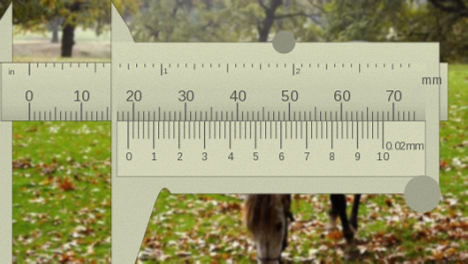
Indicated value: 19.0 mm
